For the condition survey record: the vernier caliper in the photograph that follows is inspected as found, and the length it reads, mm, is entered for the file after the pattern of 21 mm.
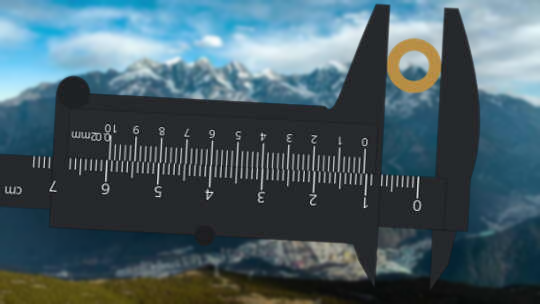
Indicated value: 10.5 mm
